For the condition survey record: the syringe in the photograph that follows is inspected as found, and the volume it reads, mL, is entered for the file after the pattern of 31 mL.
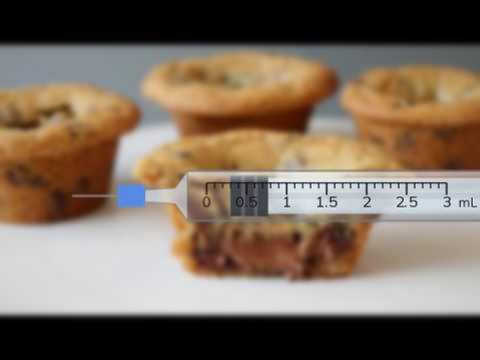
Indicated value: 0.3 mL
